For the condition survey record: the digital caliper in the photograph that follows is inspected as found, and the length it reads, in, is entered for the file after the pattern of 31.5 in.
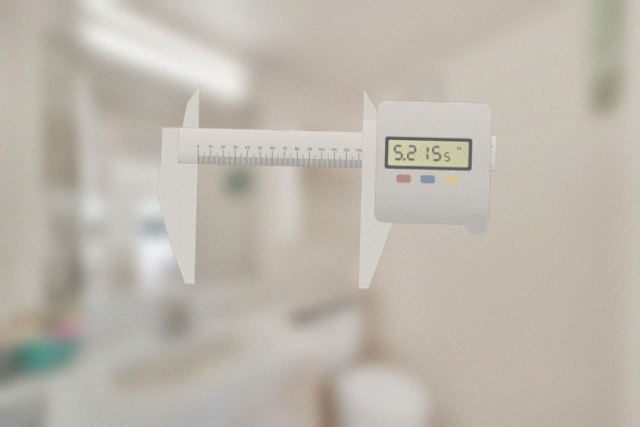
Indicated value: 5.2155 in
